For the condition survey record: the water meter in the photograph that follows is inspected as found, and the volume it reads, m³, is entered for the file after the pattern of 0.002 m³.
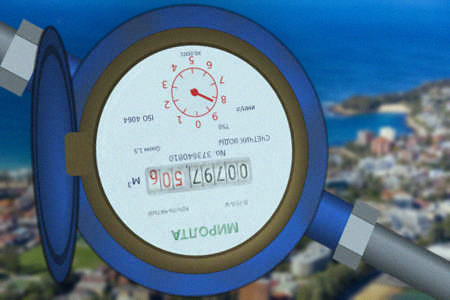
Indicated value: 797.5058 m³
